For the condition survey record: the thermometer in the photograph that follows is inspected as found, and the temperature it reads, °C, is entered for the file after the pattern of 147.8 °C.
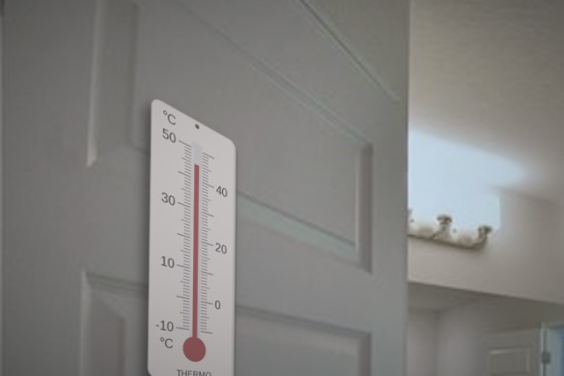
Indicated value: 45 °C
